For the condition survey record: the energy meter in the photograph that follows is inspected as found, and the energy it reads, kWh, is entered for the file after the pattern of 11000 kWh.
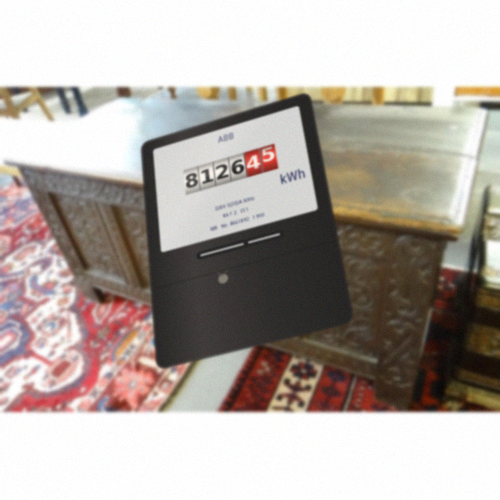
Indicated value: 8126.45 kWh
